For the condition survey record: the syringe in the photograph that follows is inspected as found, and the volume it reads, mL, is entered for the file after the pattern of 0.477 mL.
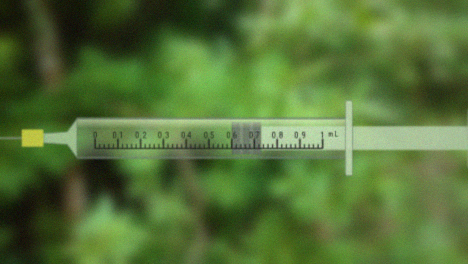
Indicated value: 0.6 mL
